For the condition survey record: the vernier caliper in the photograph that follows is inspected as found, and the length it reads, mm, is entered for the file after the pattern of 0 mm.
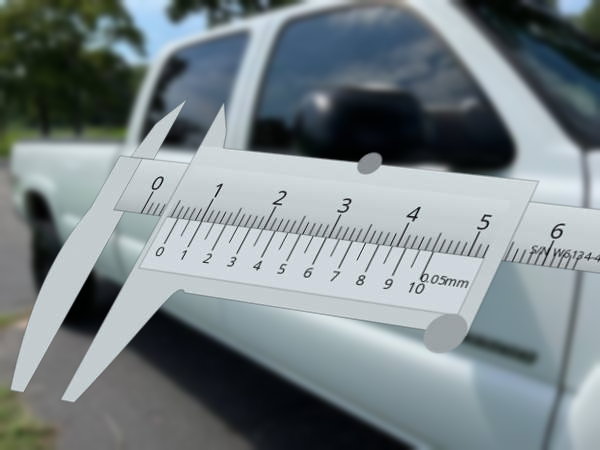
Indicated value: 6.2 mm
